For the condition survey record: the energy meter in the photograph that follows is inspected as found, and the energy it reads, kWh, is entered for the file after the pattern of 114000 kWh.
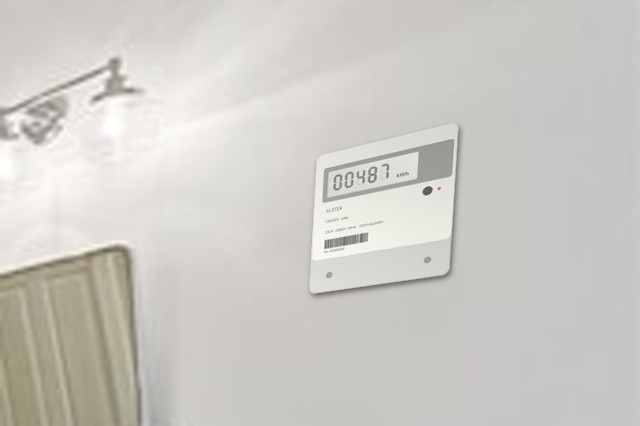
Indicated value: 487 kWh
